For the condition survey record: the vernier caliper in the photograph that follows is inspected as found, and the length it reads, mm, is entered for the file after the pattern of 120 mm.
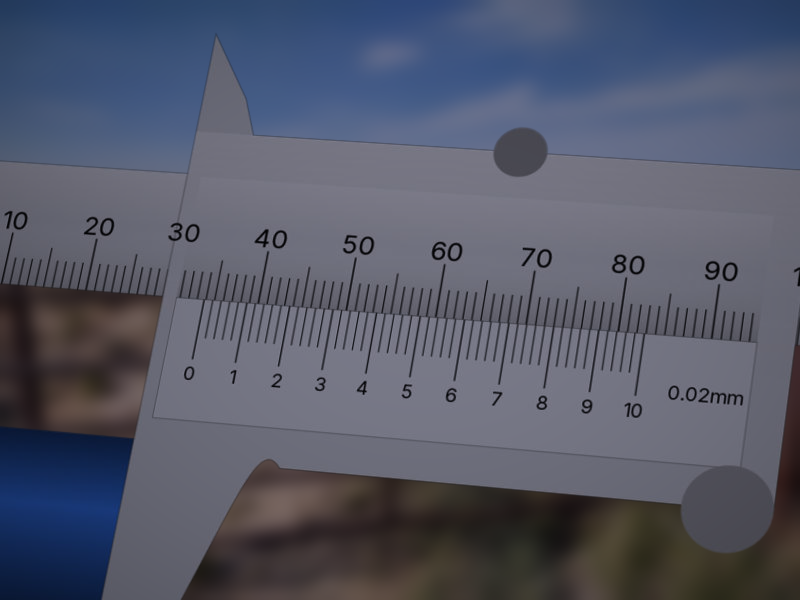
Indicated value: 33.8 mm
